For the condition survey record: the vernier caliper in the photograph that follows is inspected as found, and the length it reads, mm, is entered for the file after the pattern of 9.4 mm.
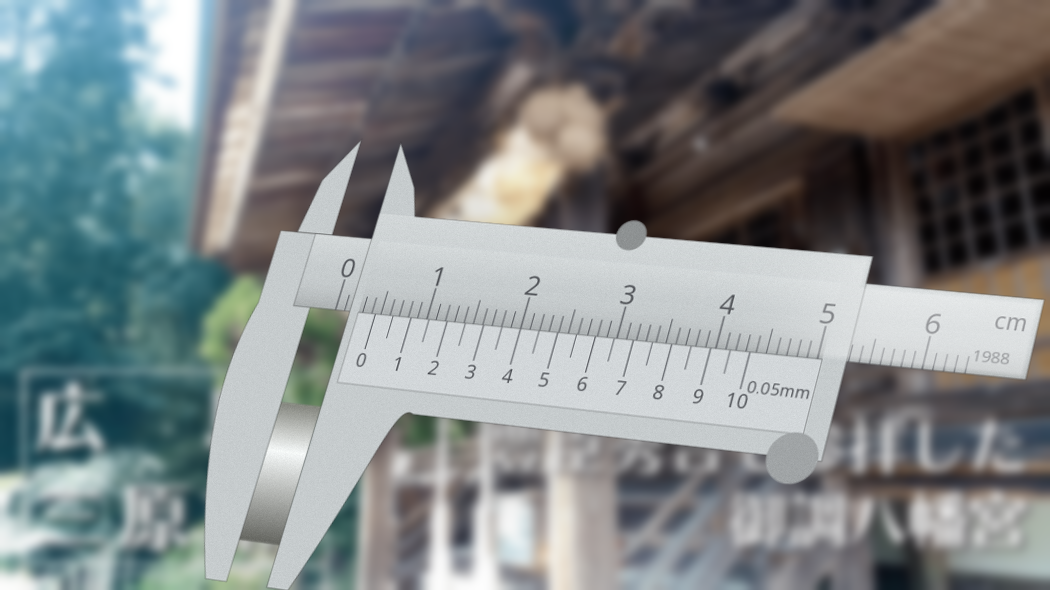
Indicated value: 4.4 mm
